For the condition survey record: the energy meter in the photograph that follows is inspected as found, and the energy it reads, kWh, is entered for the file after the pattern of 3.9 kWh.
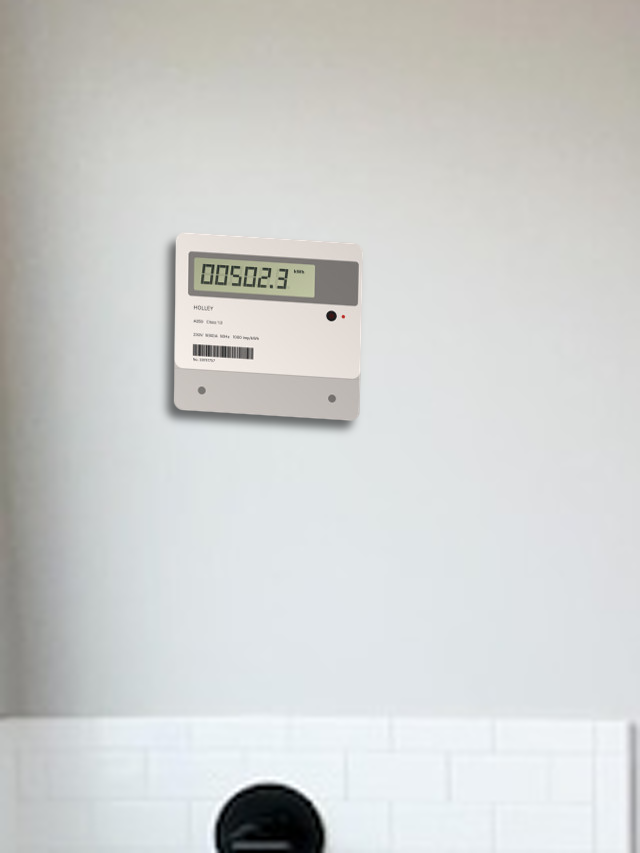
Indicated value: 502.3 kWh
